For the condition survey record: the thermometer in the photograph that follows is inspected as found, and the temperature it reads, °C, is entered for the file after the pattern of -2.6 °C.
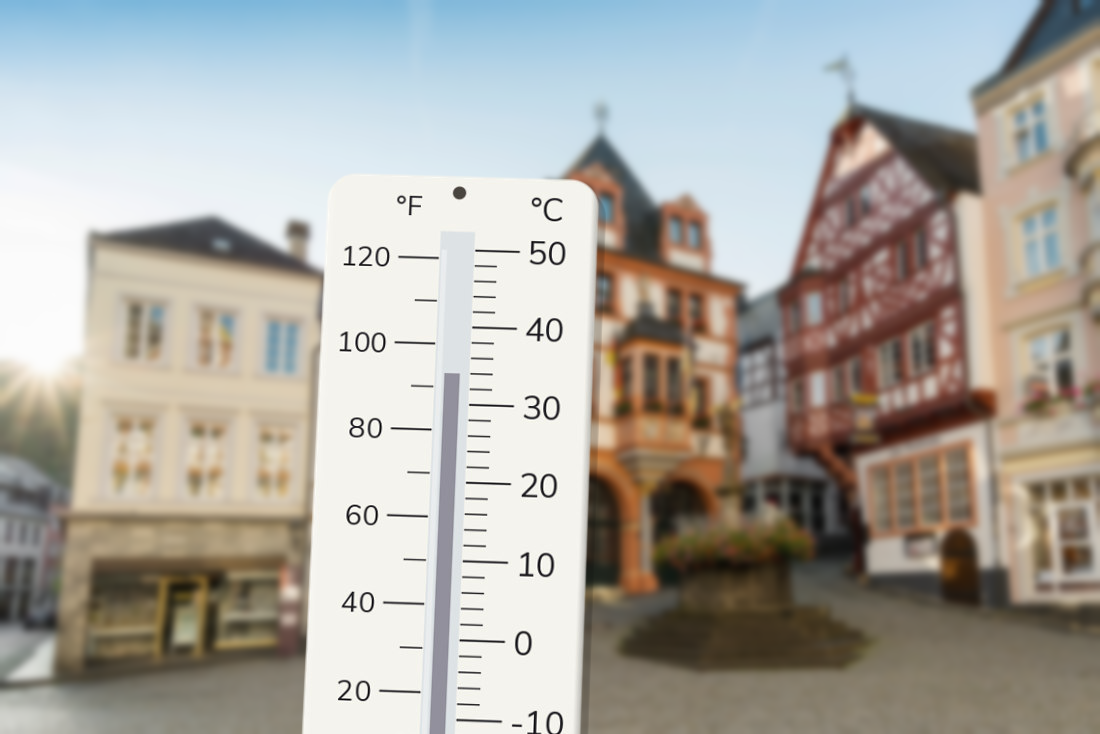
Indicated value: 34 °C
